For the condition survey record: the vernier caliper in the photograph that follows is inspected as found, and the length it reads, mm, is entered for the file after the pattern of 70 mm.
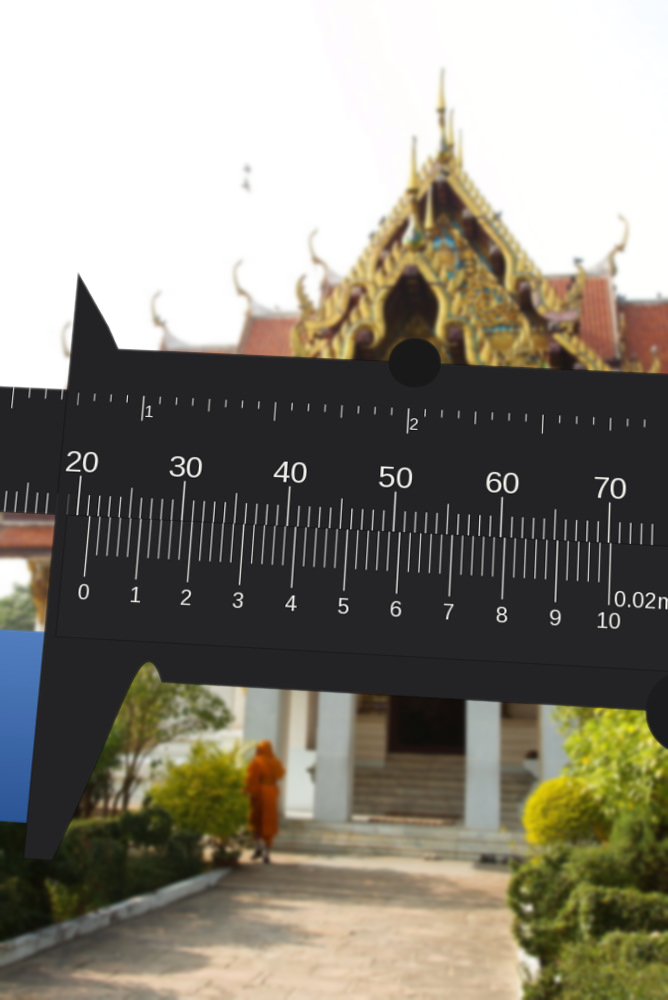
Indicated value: 21.2 mm
